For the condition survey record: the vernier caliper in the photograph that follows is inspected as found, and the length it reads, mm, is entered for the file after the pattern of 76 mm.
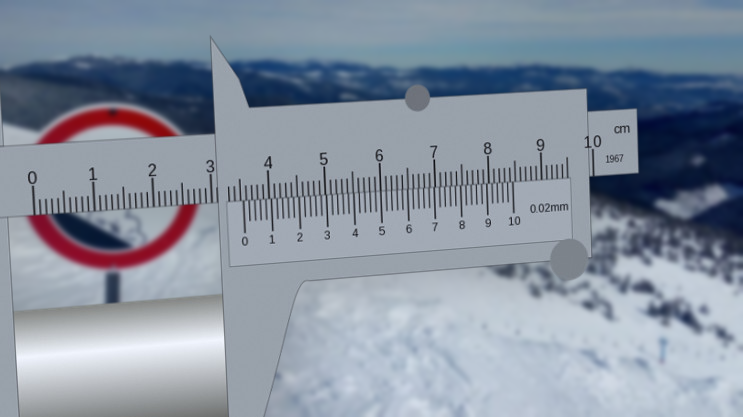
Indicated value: 35.5 mm
